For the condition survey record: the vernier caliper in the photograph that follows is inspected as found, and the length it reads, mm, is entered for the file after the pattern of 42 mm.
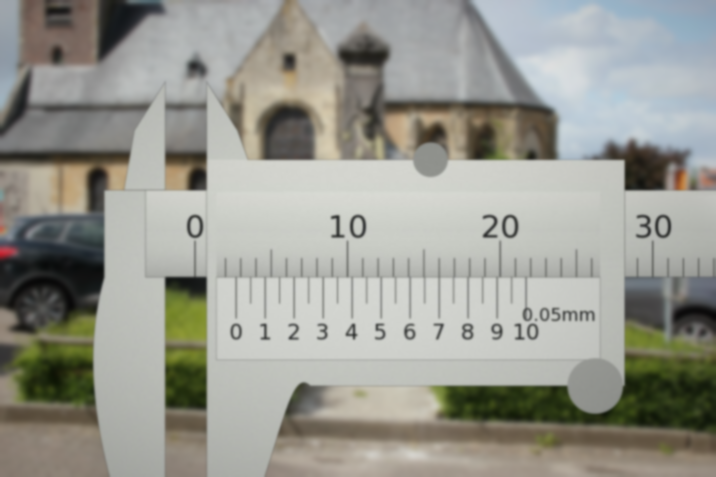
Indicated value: 2.7 mm
